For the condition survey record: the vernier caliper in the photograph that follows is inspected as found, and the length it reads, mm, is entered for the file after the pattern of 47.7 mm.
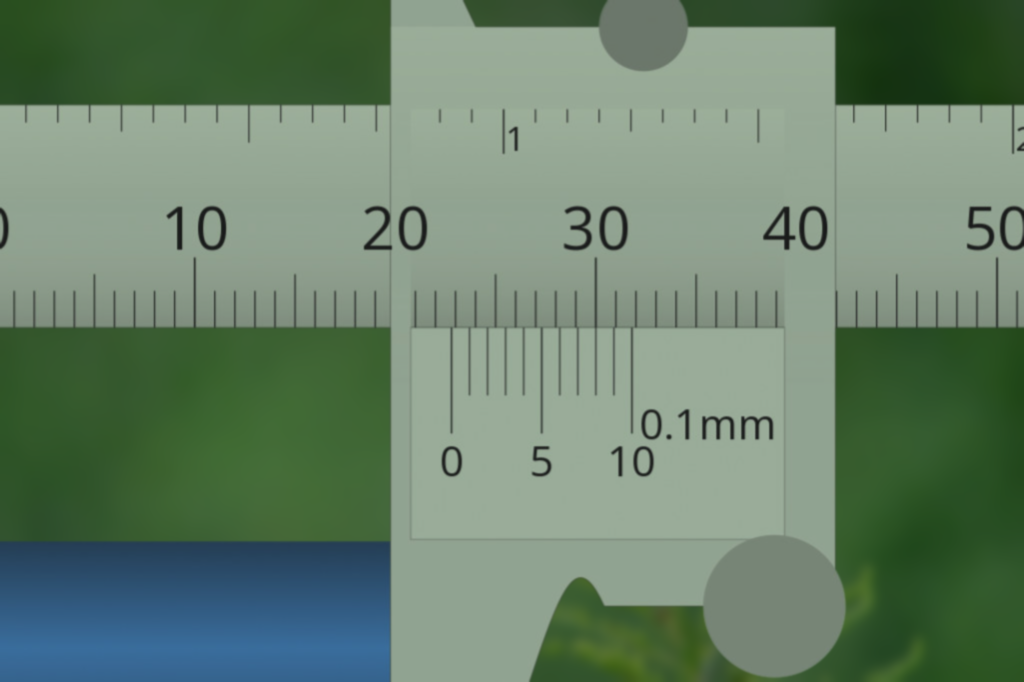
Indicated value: 22.8 mm
